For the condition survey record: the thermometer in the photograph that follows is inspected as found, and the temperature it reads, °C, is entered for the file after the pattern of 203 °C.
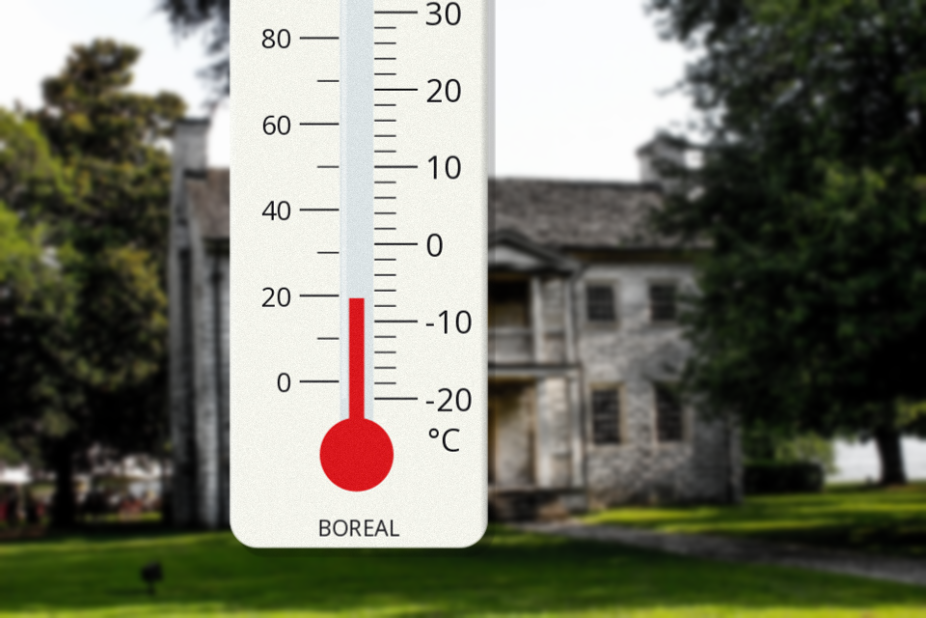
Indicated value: -7 °C
